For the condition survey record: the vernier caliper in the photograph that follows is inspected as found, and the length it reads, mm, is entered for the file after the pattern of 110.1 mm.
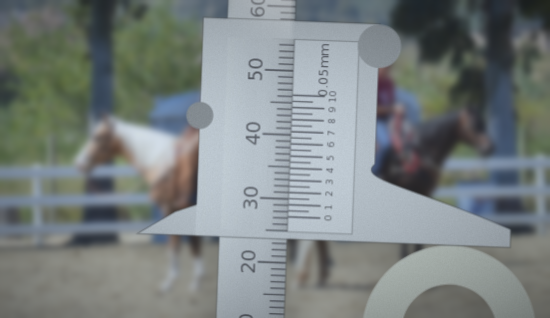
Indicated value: 27.2 mm
